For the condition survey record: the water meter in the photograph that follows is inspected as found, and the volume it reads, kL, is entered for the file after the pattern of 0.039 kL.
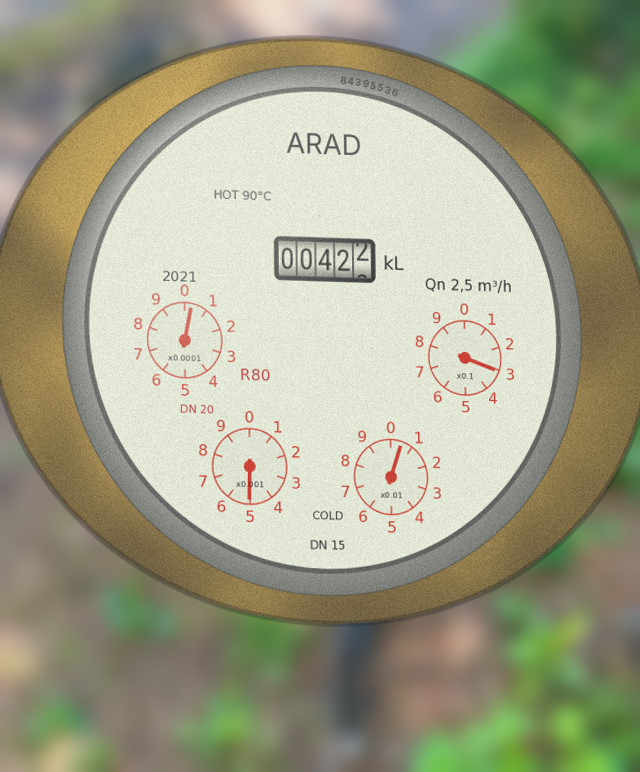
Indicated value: 422.3050 kL
